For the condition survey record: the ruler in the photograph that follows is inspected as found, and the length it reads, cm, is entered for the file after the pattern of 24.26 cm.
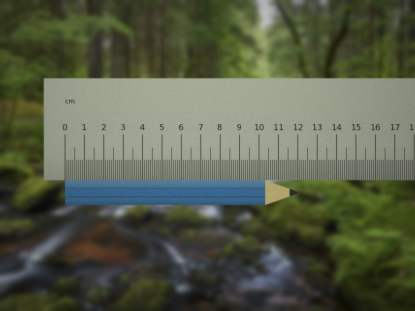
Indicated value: 12 cm
